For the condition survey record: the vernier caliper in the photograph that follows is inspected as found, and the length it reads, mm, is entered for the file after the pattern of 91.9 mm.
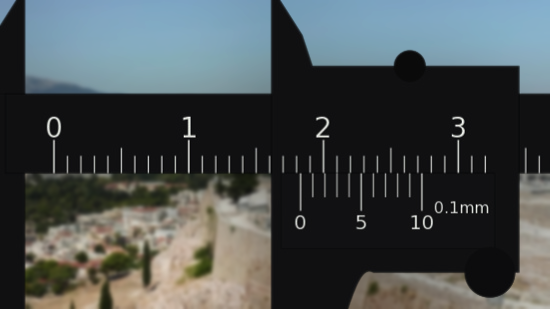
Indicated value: 18.3 mm
